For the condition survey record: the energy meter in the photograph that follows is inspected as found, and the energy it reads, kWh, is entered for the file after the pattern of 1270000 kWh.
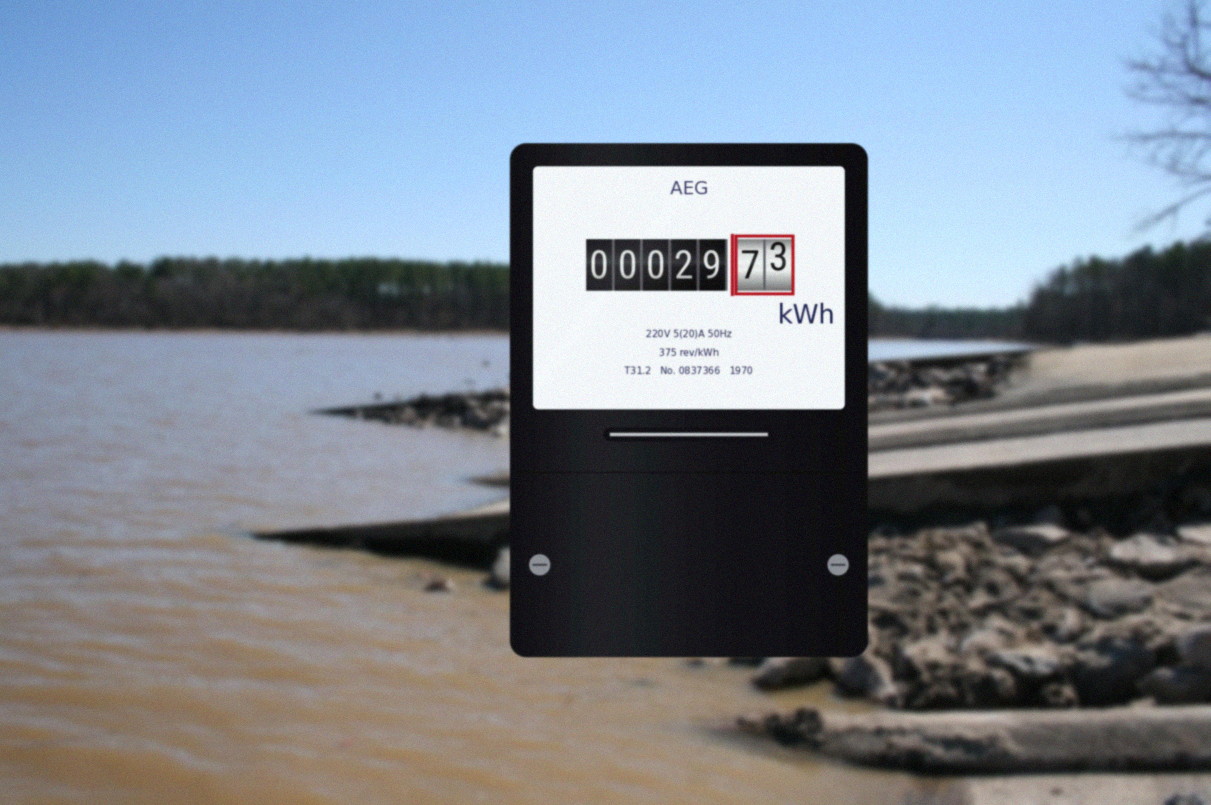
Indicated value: 29.73 kWh
